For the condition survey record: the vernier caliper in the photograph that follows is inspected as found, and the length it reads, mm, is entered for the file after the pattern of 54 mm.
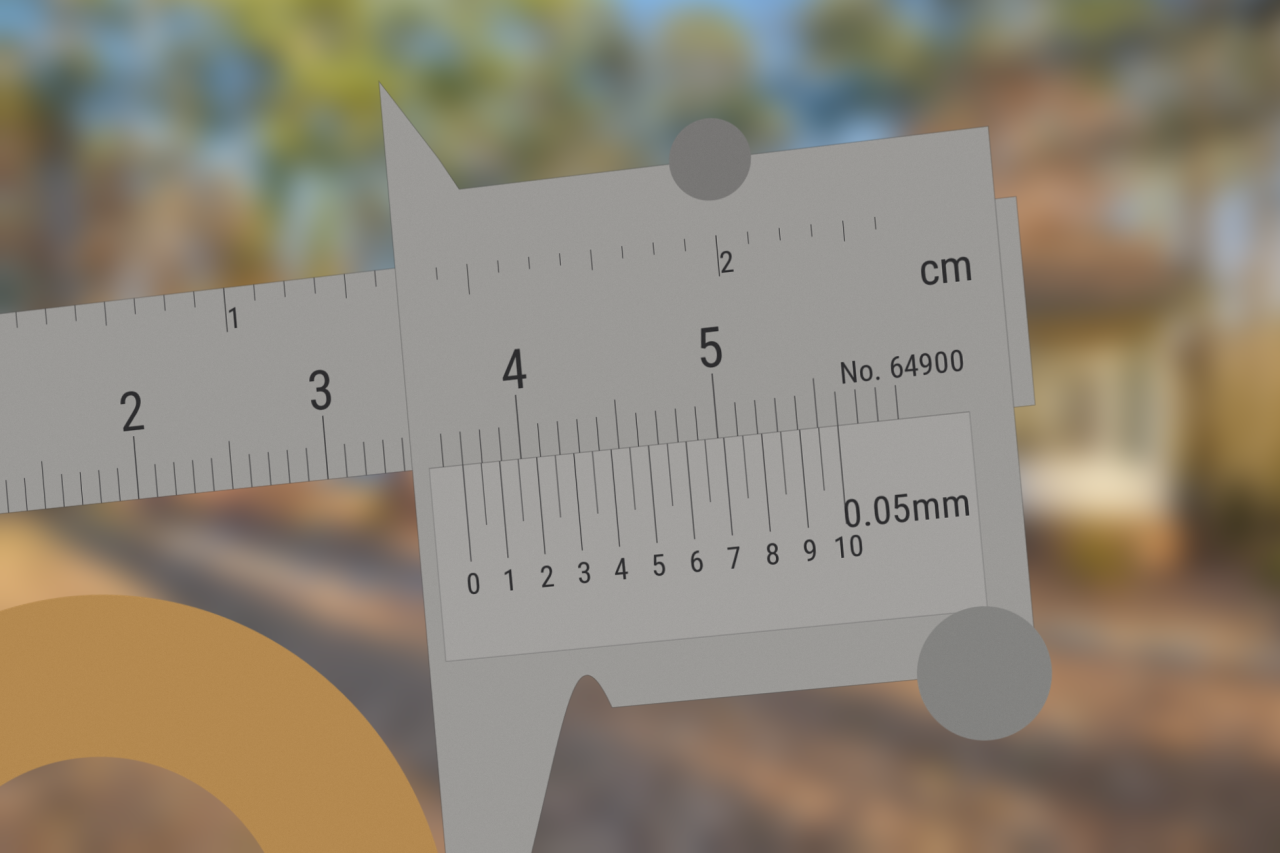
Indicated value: 37.0 mm
